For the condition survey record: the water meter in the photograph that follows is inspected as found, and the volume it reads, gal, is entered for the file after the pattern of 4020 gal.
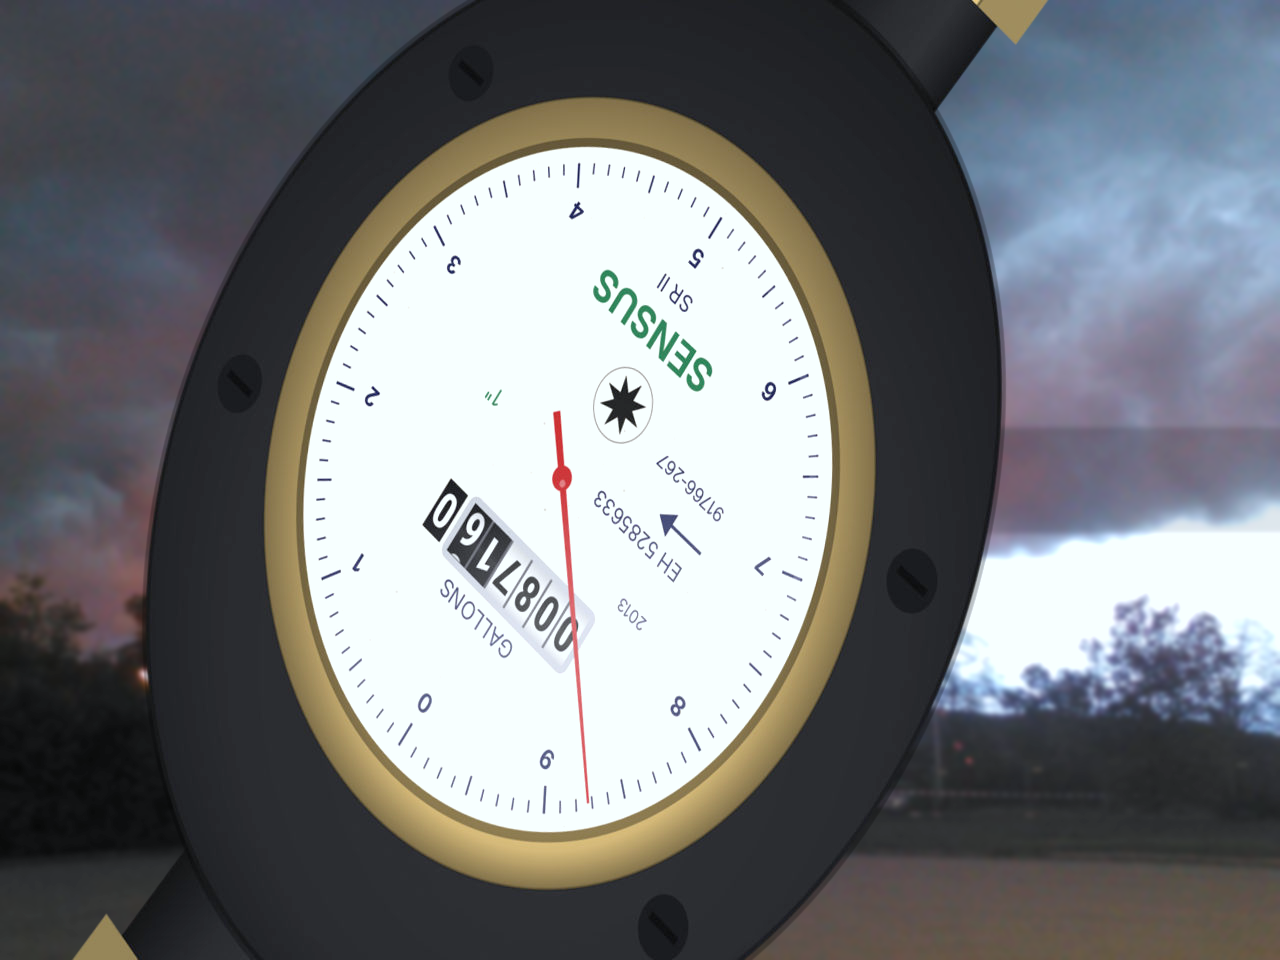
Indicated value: 87158.7 gal
